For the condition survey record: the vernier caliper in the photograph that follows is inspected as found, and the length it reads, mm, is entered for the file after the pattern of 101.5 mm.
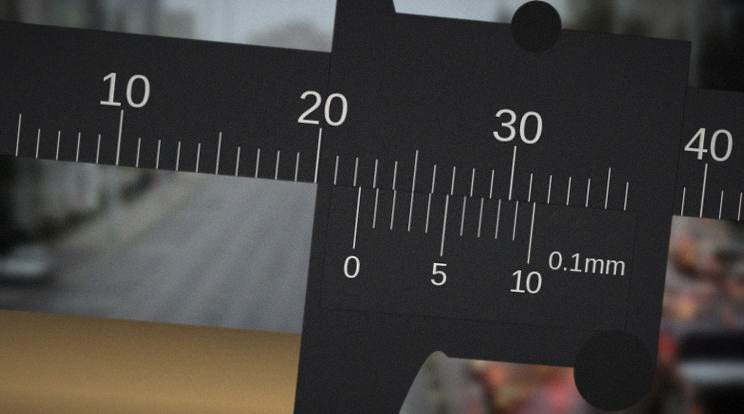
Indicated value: 22.3 mm
